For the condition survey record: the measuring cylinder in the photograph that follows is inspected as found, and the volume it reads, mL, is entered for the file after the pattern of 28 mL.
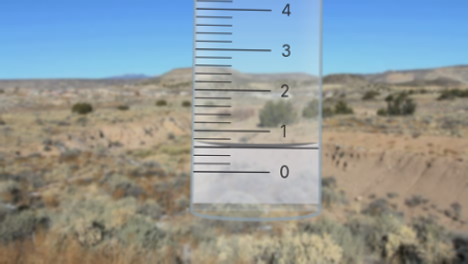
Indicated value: 0.6 mL
